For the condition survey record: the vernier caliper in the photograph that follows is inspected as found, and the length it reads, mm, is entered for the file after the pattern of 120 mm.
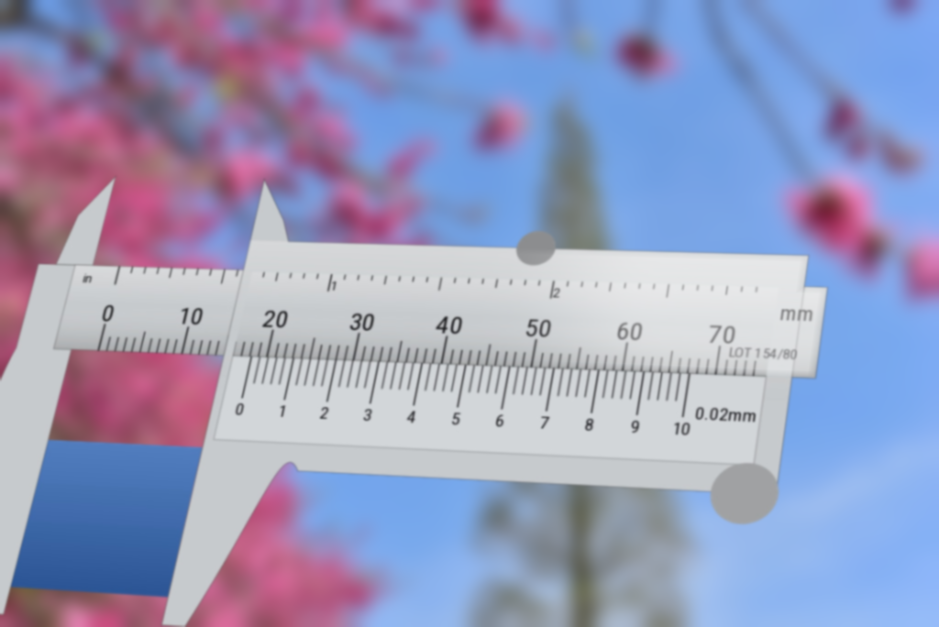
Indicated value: 18.2 mm
